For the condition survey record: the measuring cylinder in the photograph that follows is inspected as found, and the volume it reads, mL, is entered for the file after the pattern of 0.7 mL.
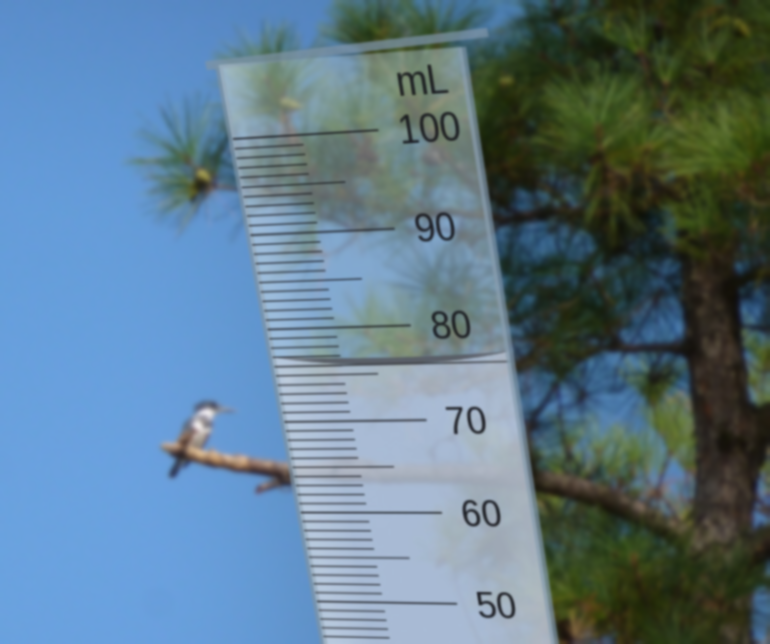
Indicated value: 76 mL
